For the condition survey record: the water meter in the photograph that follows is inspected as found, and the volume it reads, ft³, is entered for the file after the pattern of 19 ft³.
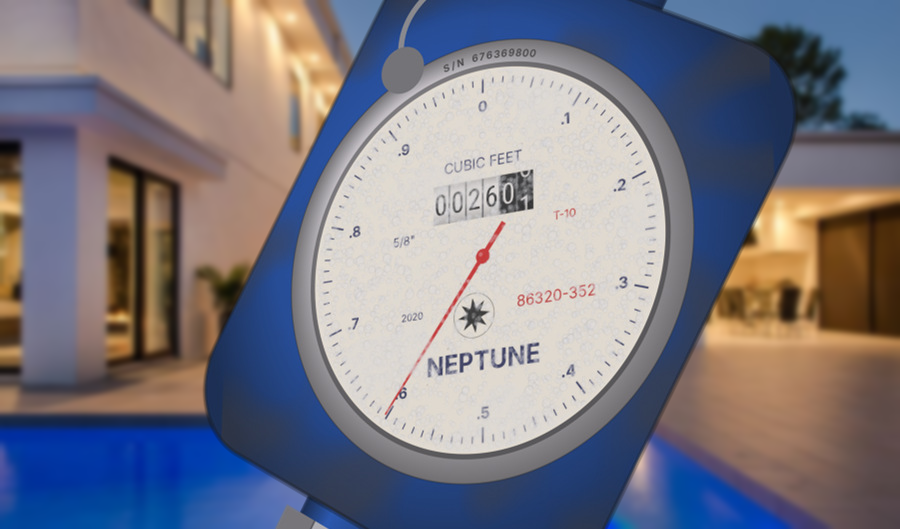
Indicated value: 2600.60 ft³
